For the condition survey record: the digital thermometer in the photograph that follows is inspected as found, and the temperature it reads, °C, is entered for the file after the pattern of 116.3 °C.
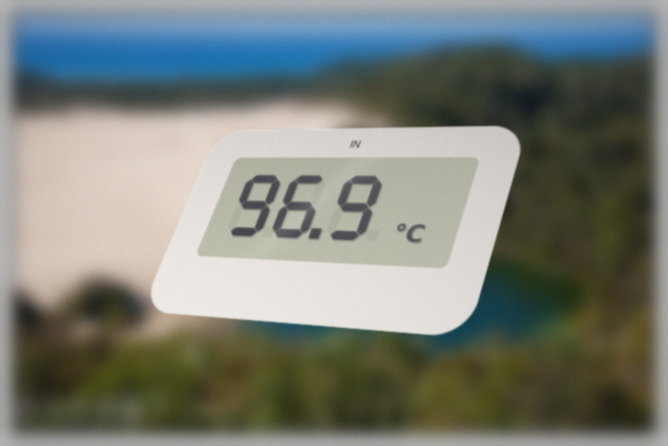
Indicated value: 96.9 °C
